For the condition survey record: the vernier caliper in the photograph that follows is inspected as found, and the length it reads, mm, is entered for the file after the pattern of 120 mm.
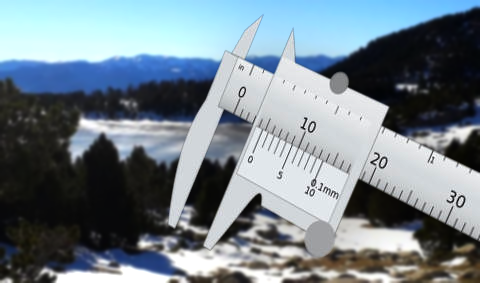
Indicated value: 4.6 mm
